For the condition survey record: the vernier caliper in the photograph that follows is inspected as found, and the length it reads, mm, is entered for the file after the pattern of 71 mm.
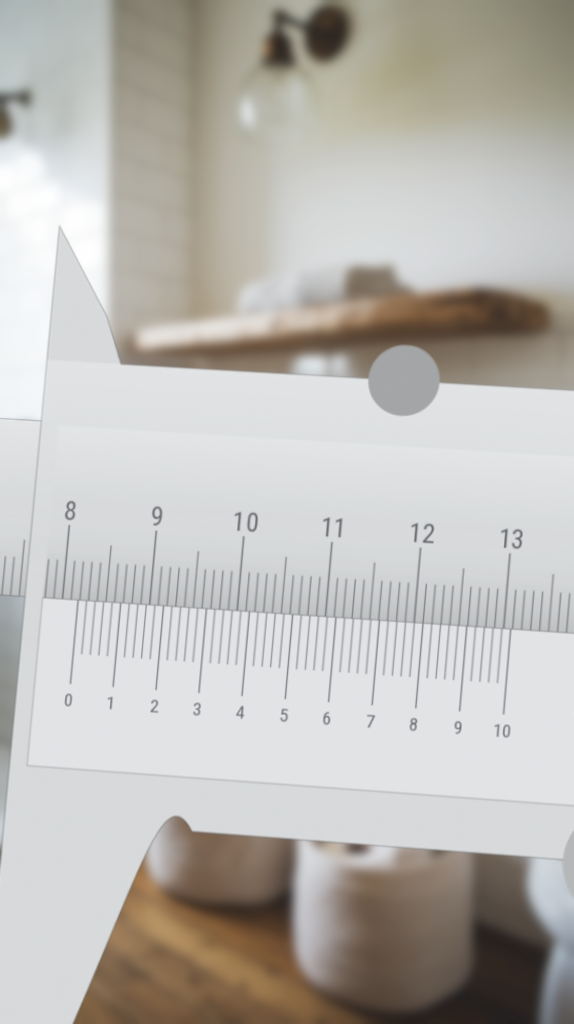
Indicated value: 81.8 mm
